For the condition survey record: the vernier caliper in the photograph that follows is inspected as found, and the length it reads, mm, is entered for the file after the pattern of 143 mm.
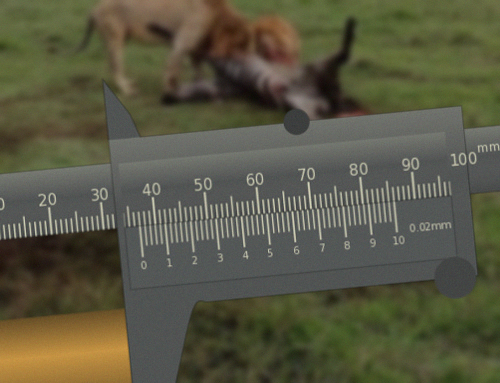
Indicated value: 37.0 mm
